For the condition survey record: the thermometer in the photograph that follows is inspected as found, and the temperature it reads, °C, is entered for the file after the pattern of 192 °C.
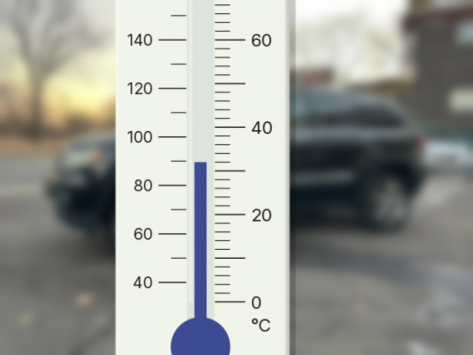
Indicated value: 32 °C
